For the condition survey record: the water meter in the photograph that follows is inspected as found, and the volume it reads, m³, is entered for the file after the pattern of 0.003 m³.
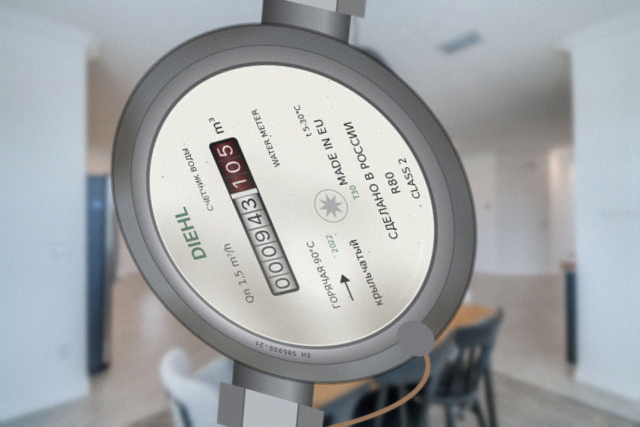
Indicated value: 943.105 m³
